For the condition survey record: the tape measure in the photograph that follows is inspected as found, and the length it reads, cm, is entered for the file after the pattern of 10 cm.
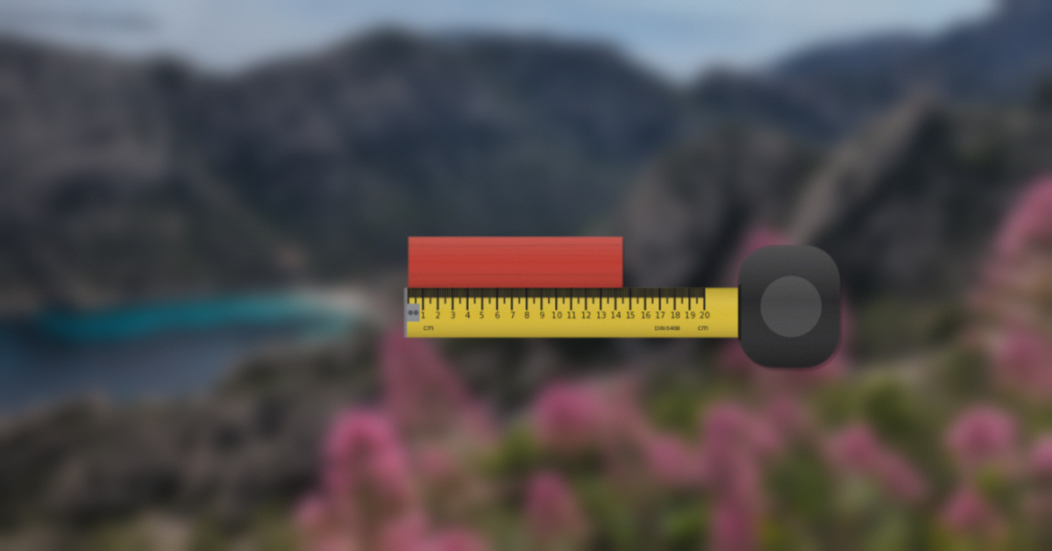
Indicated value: 14.5 cm
